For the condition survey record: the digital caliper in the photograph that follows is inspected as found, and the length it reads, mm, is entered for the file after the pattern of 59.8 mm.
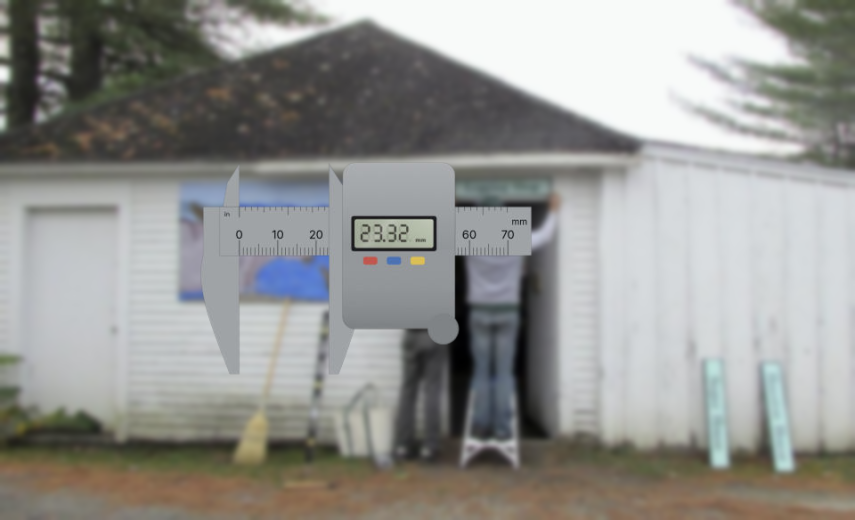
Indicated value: 23.32 mm
